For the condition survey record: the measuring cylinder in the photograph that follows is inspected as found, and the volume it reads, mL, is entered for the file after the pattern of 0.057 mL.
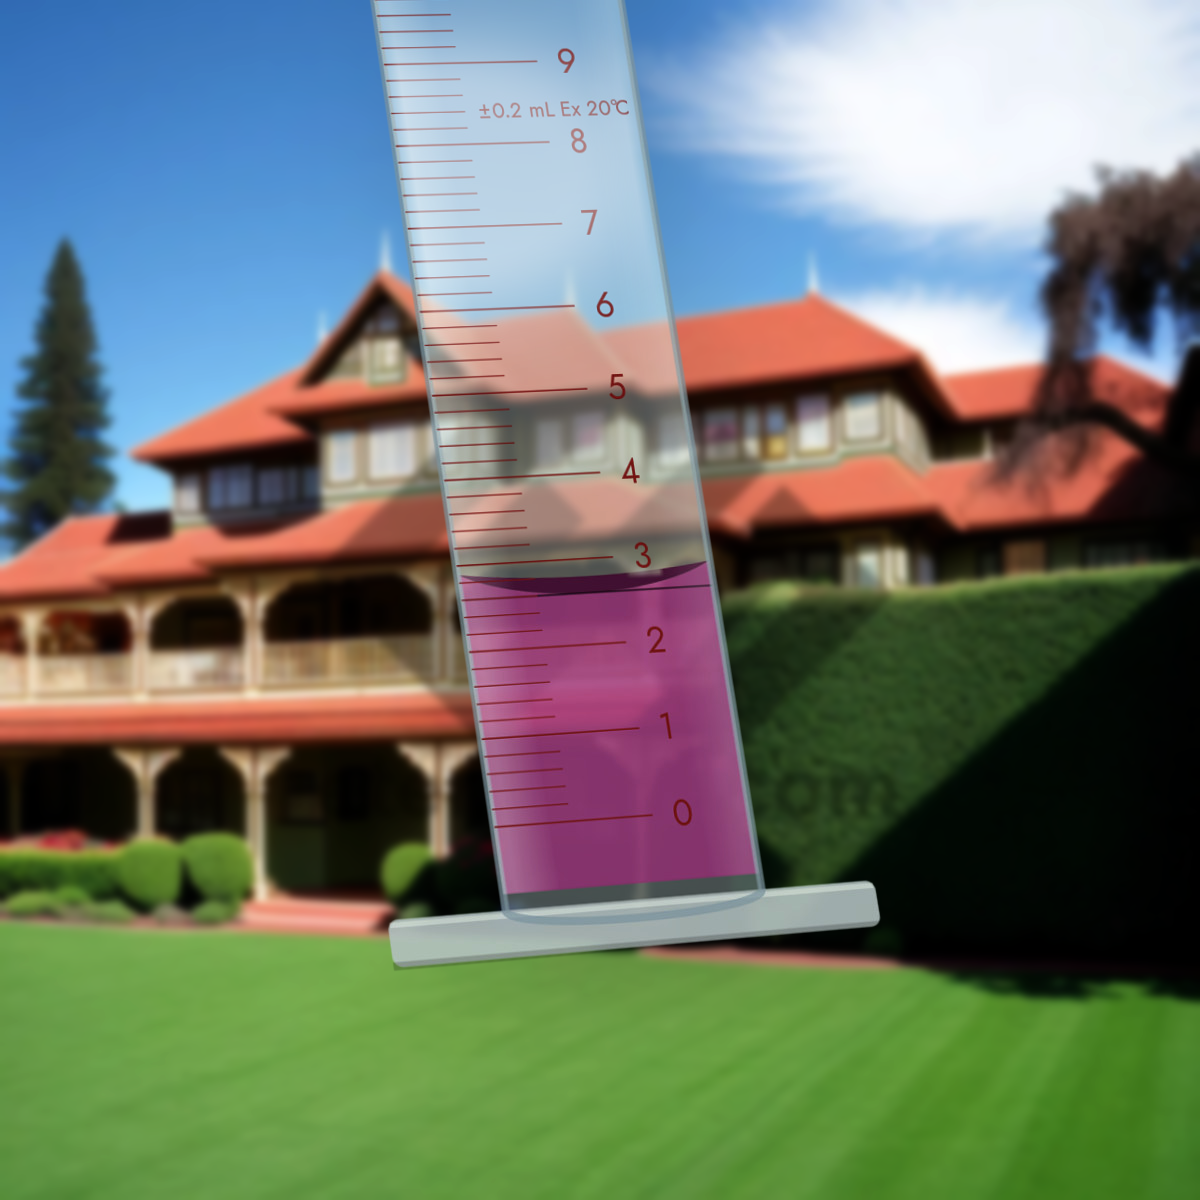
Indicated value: 2.6 mL
